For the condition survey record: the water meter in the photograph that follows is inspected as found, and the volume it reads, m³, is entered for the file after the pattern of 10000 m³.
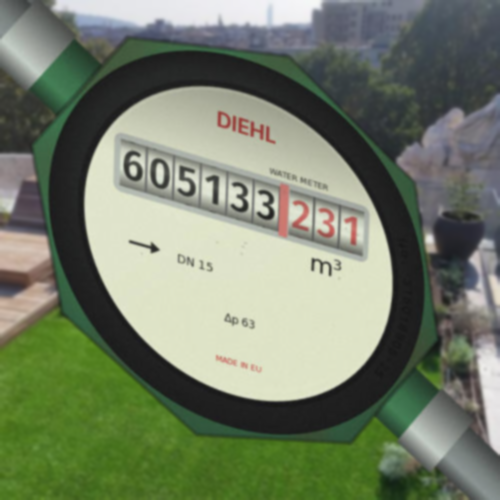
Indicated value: 605133.231 m³
